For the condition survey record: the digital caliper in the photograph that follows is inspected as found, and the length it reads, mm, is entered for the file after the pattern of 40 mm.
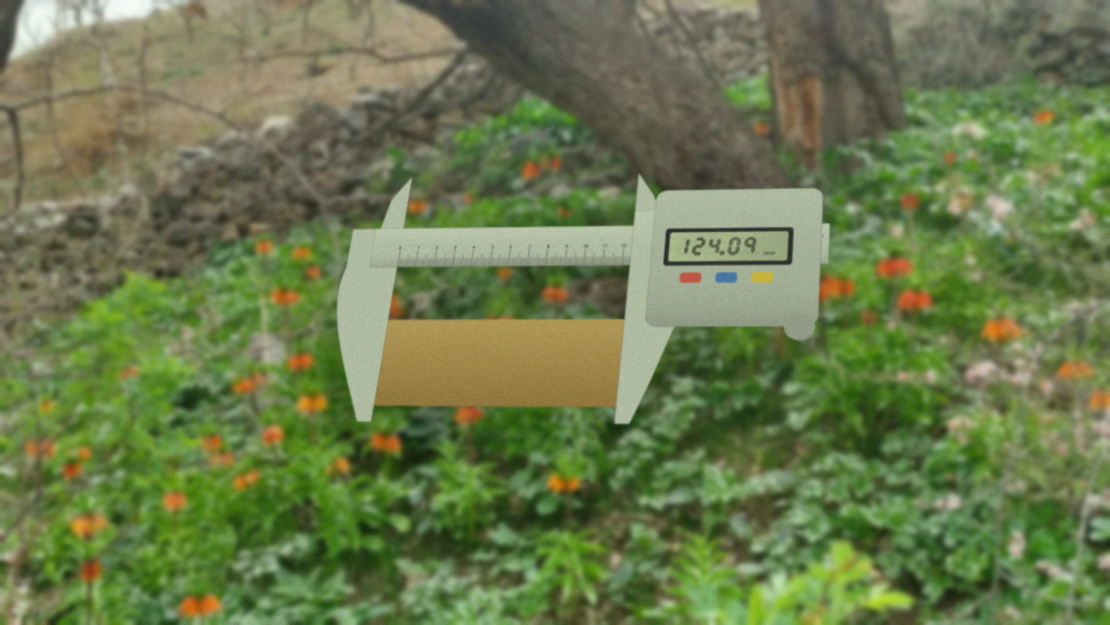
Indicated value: 124.09 mm
